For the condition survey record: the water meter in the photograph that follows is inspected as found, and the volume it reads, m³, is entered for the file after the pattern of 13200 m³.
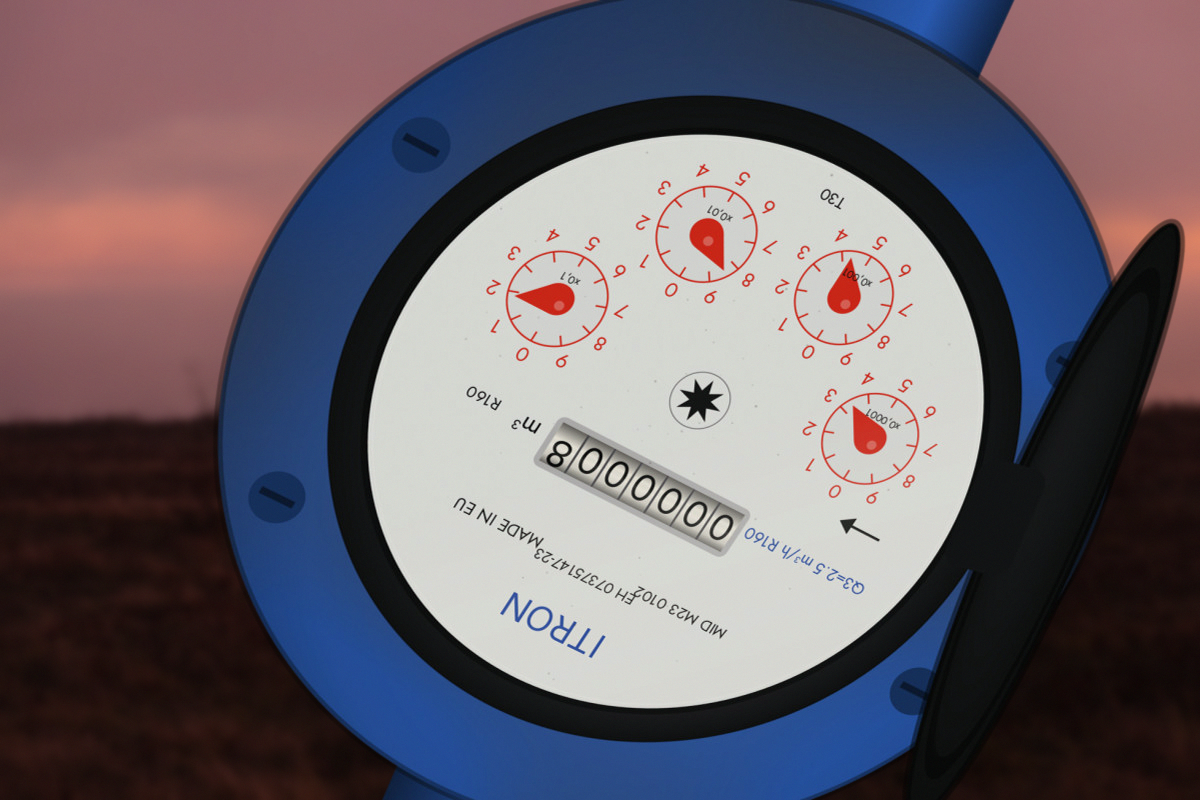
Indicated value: 8.1843 m³
